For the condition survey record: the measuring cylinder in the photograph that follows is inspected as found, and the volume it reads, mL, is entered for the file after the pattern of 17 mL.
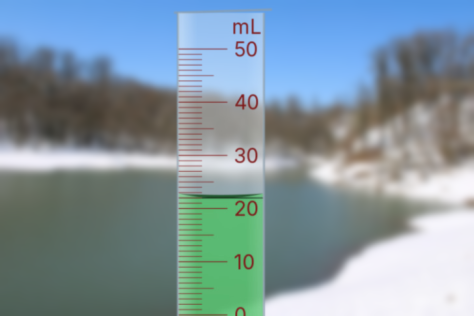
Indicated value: 22 mL
